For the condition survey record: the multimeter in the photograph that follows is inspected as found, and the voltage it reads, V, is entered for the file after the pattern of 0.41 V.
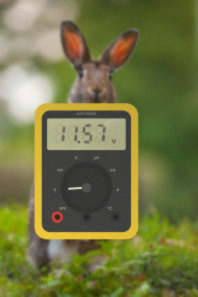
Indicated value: 11.57 V
